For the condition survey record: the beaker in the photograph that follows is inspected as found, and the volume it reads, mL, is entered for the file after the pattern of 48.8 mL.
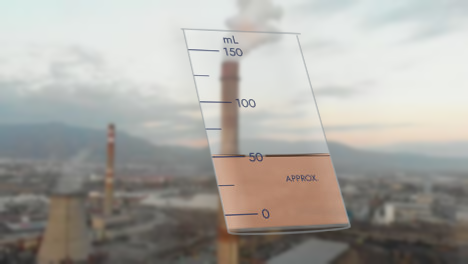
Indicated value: 50 mL
